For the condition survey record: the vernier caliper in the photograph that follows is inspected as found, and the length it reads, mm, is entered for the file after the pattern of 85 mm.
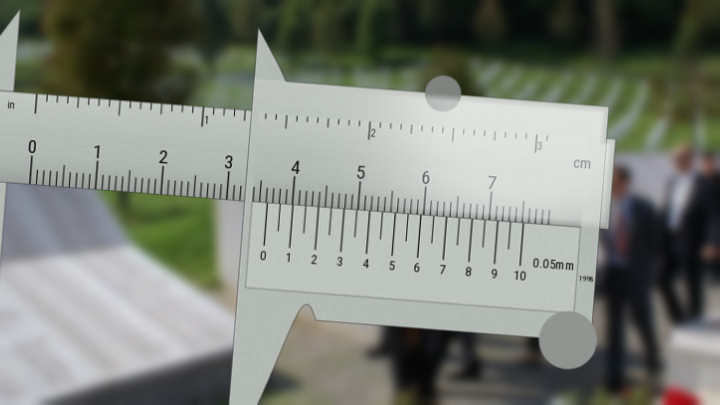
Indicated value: 36.2 mm
